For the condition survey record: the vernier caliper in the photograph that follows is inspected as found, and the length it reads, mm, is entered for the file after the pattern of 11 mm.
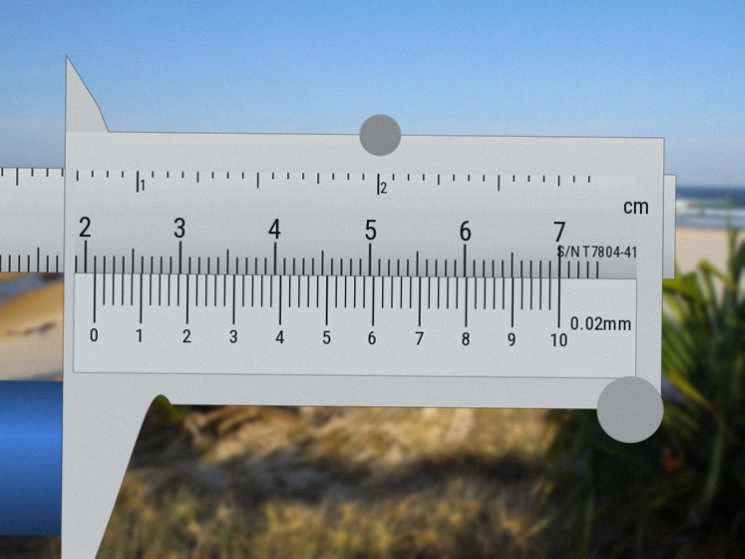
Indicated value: 21.0 mm
